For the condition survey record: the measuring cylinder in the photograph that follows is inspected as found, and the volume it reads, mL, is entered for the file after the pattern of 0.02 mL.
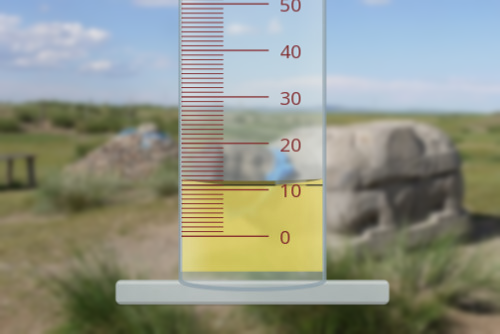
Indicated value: 11 mL
